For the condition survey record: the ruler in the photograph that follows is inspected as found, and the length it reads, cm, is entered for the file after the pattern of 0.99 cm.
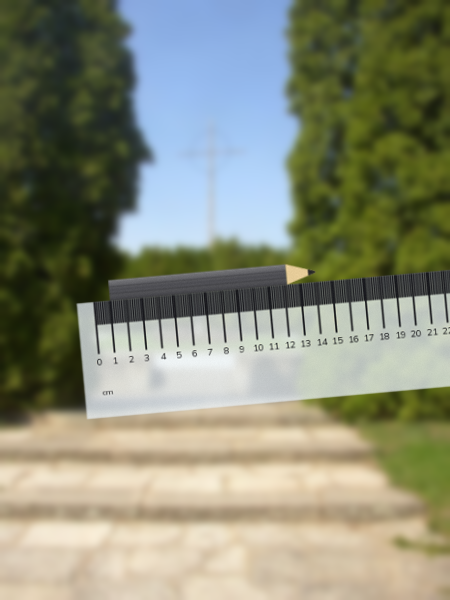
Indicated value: 13 cm
